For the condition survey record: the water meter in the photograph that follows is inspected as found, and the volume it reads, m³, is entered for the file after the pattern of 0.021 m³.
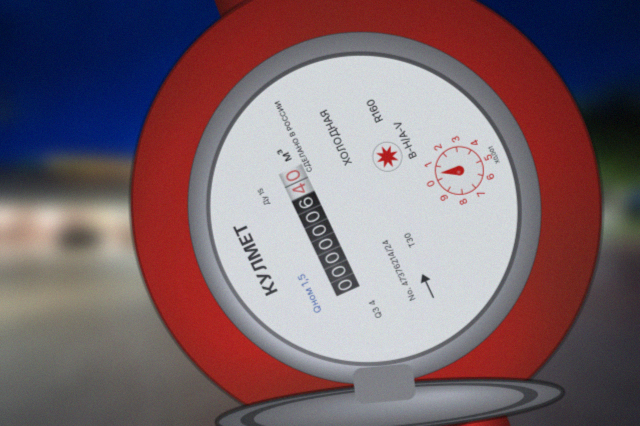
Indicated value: 6.400 m³
